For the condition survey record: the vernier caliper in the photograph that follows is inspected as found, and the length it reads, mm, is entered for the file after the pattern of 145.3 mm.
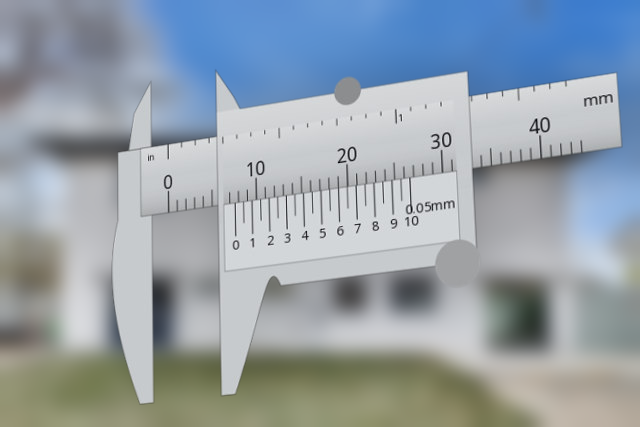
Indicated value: 7.6 mm
